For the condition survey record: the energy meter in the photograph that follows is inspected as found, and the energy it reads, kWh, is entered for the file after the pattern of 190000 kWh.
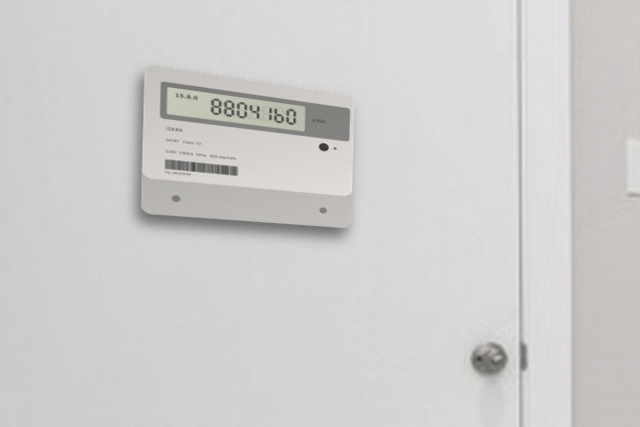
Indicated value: 8804160 kWh
